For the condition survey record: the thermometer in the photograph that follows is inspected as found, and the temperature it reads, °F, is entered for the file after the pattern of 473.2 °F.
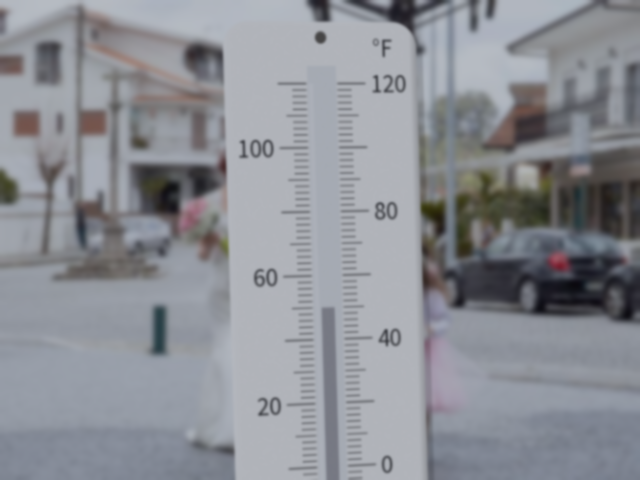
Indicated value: 50 °F
